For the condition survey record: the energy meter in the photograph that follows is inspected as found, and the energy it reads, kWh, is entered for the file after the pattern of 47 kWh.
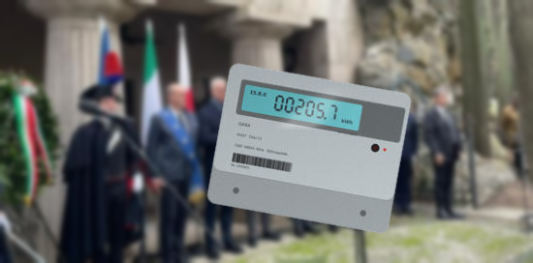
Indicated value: 205.7 kWh
